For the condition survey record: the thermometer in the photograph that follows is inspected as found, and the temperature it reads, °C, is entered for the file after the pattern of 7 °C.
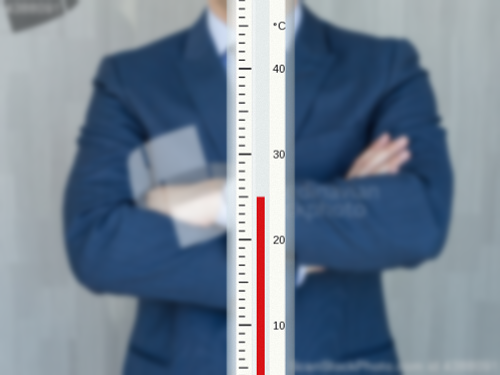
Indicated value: 25 °C
